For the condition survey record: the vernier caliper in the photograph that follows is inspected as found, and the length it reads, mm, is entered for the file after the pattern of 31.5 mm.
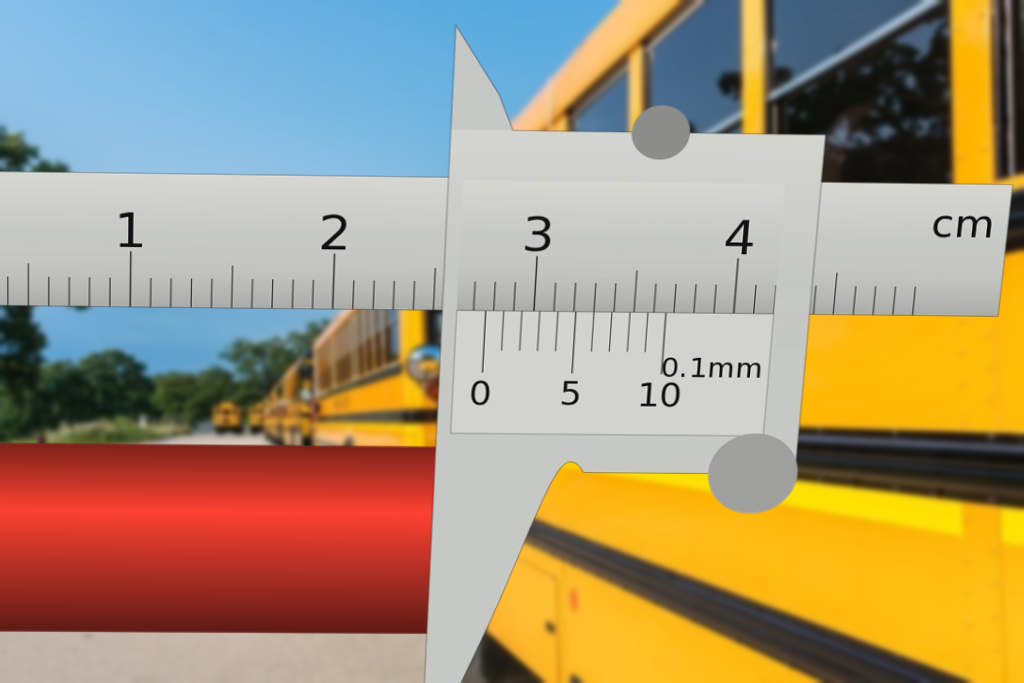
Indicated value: 27.6 mm
